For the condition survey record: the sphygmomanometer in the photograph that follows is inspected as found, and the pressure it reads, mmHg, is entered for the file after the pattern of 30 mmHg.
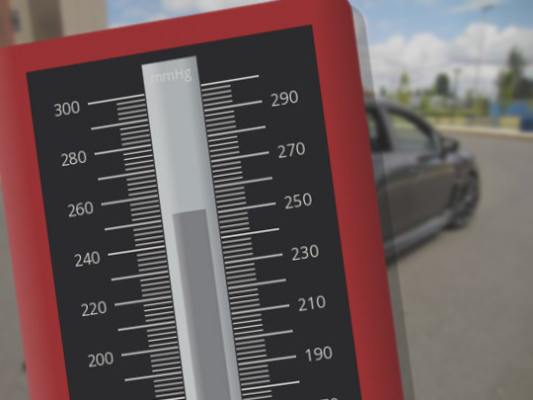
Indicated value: 252 mmHg
